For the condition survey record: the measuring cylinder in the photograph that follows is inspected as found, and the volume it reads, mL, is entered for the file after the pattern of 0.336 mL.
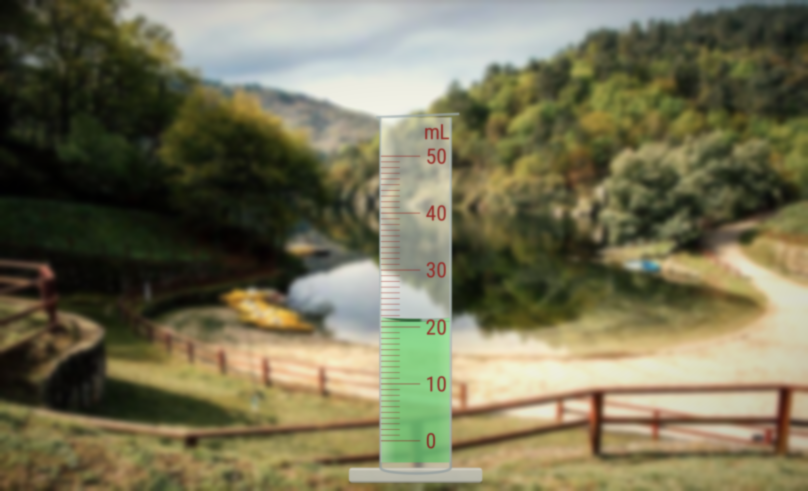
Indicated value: 21 mL
